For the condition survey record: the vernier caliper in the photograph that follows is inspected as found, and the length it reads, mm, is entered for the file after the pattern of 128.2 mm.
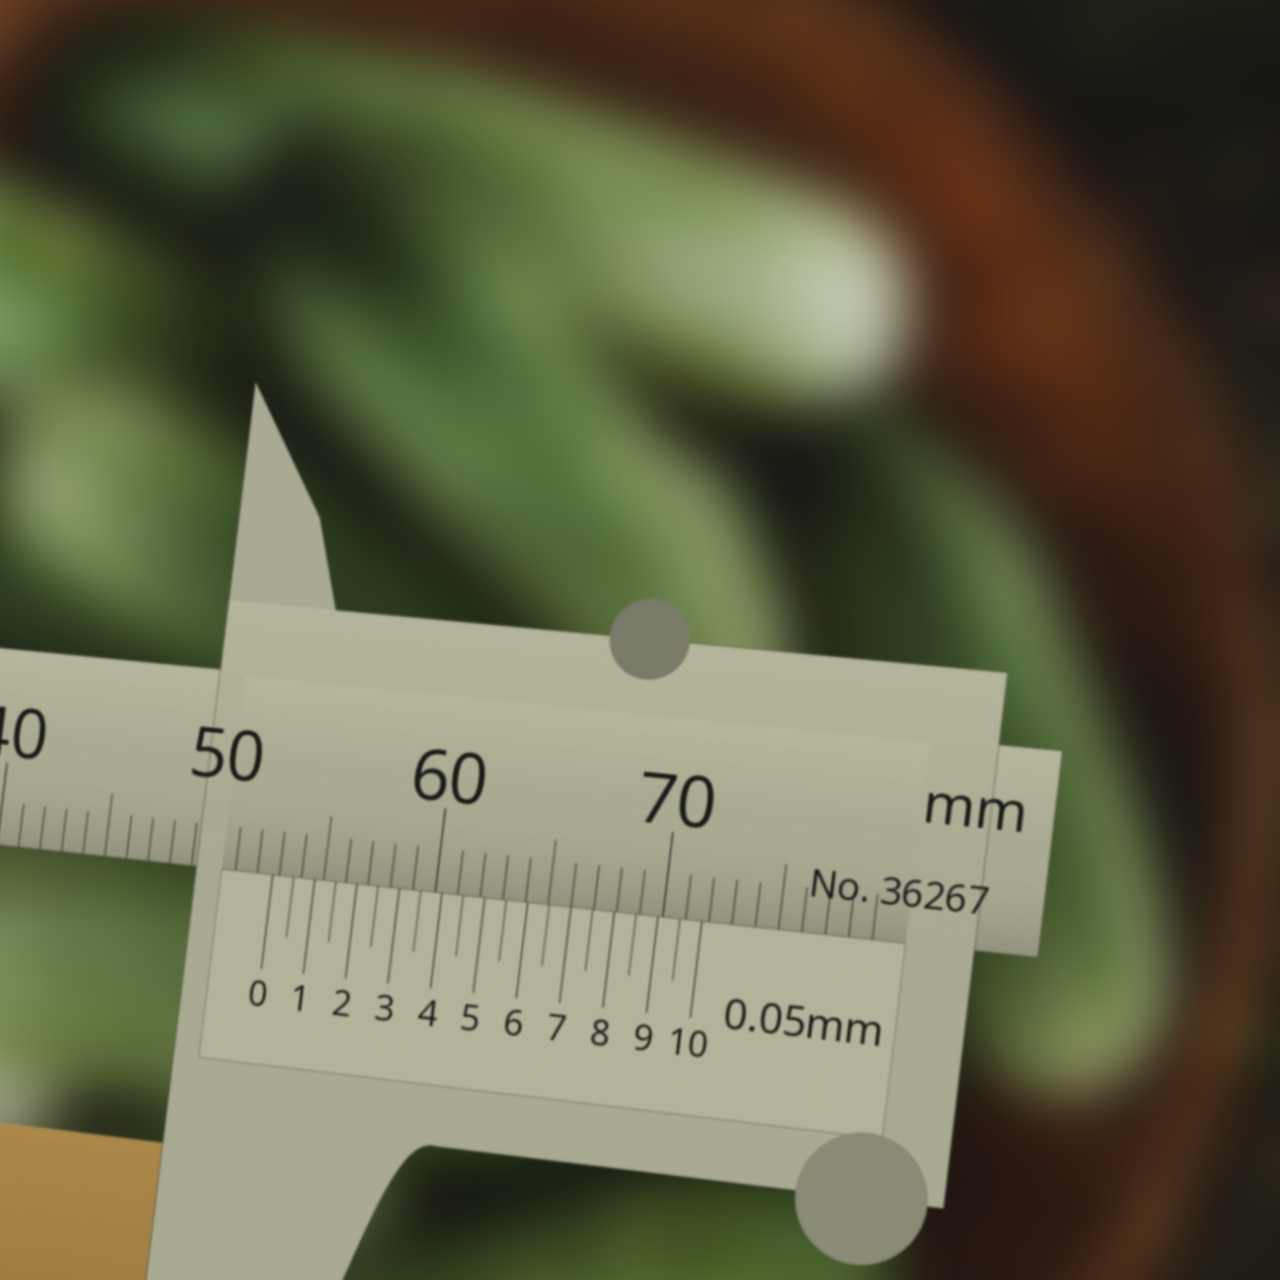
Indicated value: 52.7 mm
